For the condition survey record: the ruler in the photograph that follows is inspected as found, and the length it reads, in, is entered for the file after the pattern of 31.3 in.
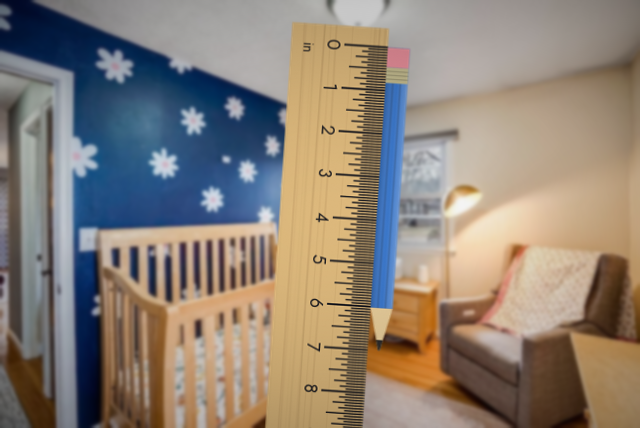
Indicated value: 7 in
